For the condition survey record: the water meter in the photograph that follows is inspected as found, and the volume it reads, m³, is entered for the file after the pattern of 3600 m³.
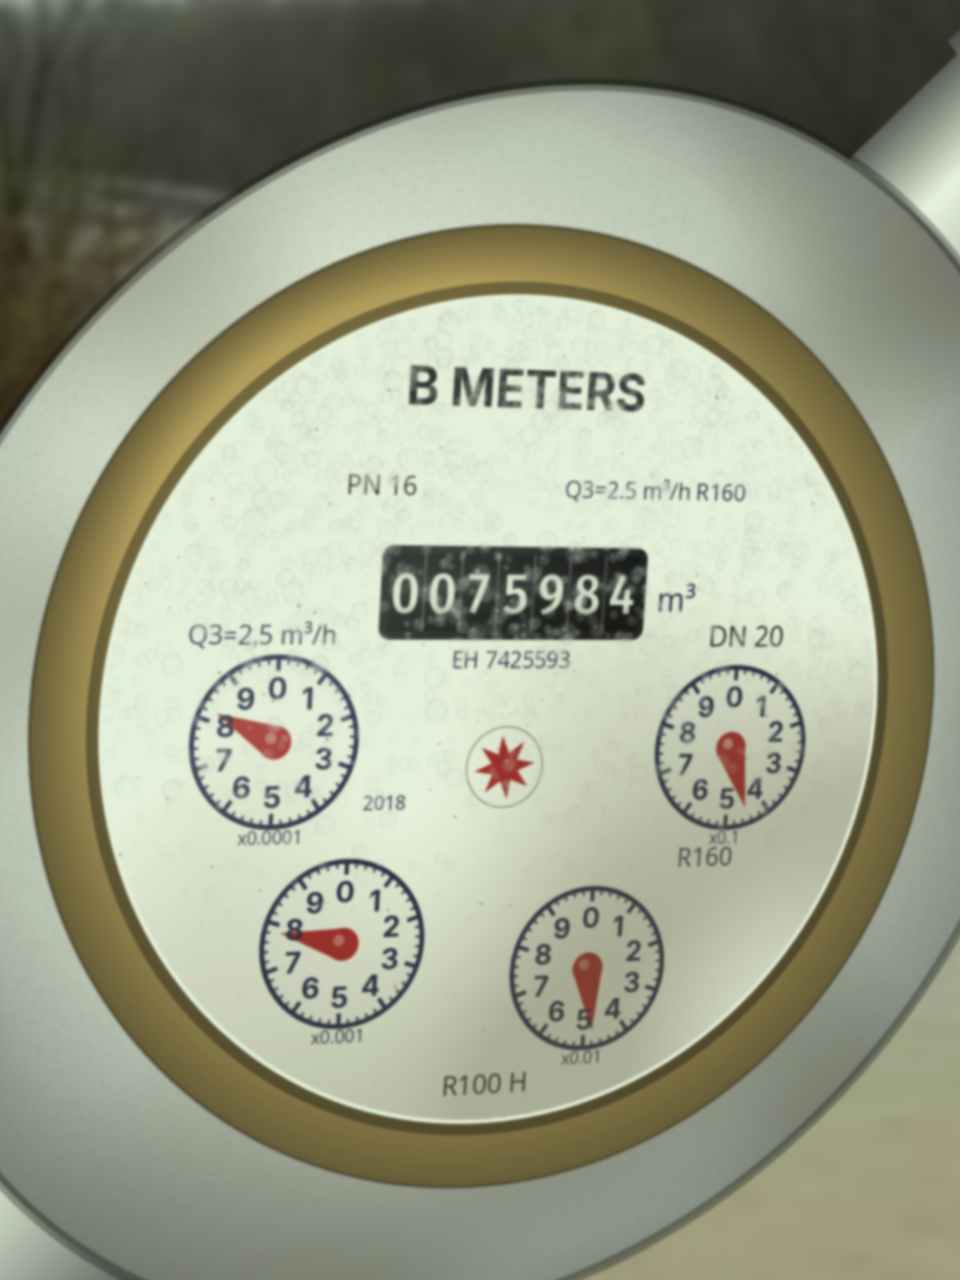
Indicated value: 75984.4478 m³
